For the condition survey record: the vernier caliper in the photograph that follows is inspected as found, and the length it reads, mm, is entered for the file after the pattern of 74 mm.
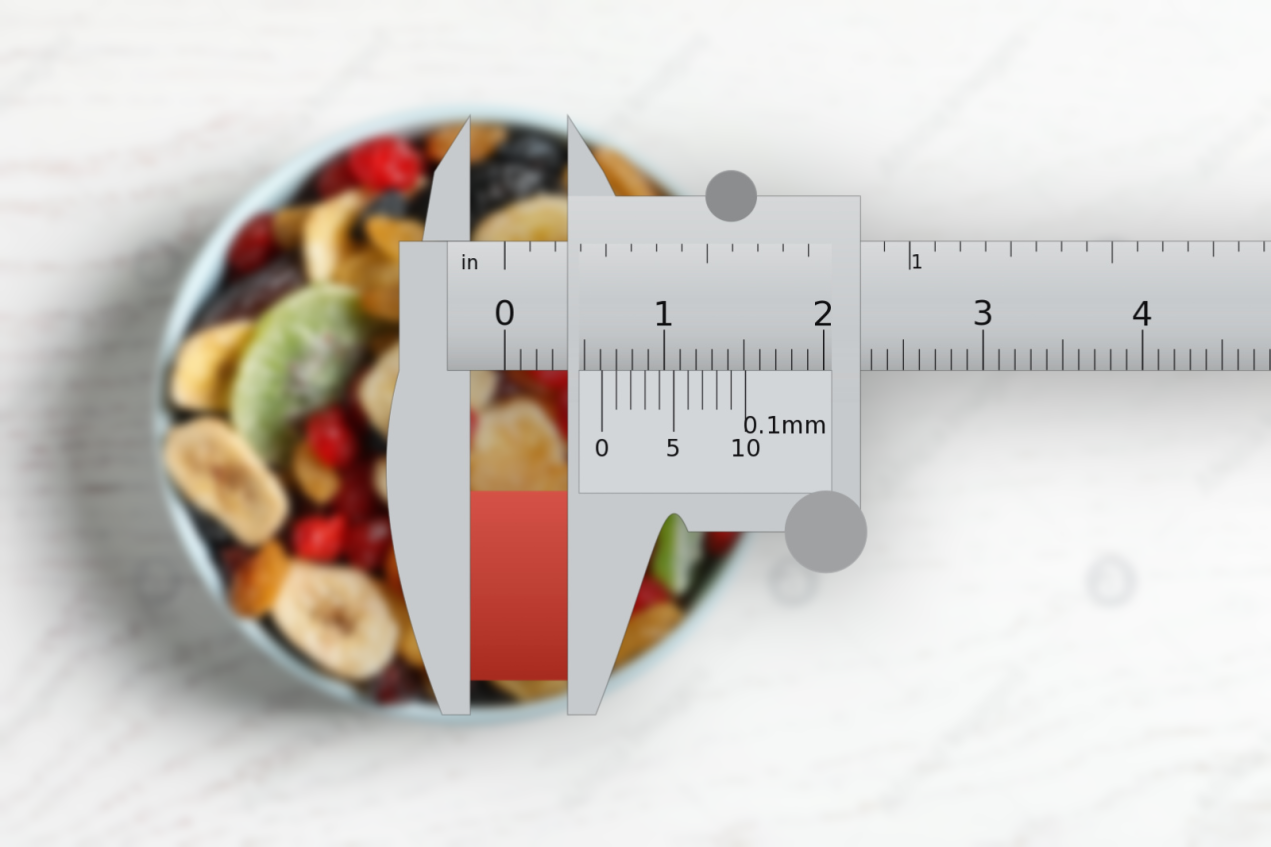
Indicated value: 6.1 mm
